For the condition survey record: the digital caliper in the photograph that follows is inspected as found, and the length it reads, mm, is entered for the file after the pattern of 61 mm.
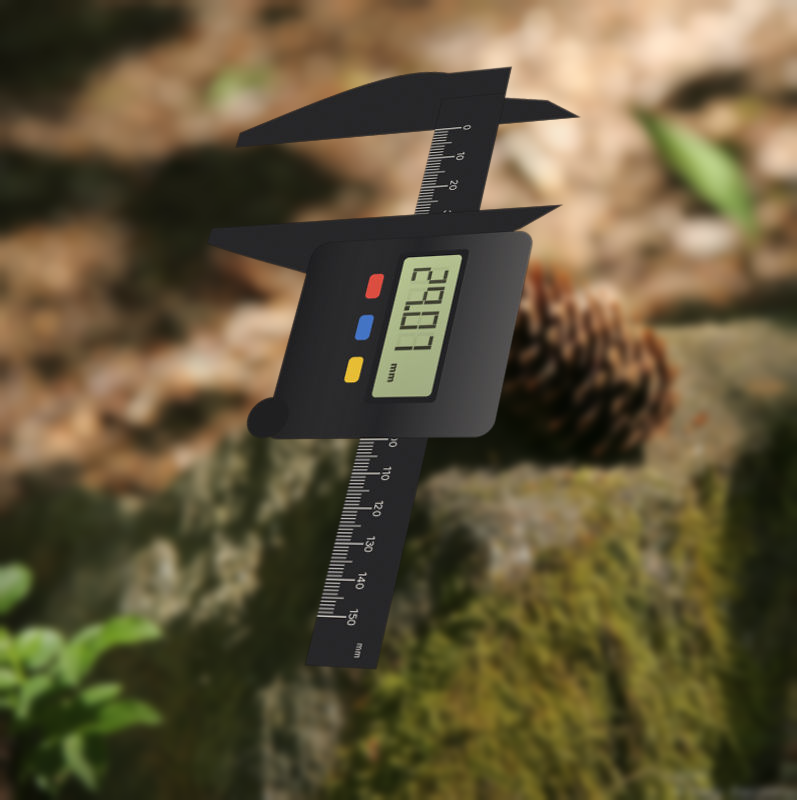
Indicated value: 29.07 mm
